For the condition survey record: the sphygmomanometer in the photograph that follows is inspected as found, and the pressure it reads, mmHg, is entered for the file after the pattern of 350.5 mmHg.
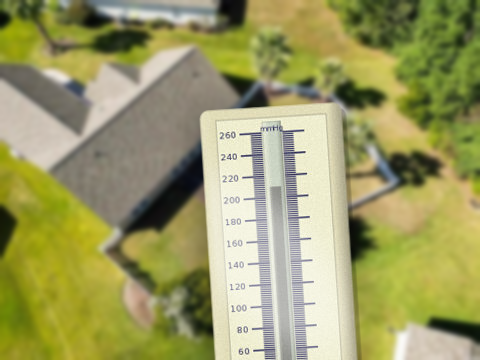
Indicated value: 210 mmHg
